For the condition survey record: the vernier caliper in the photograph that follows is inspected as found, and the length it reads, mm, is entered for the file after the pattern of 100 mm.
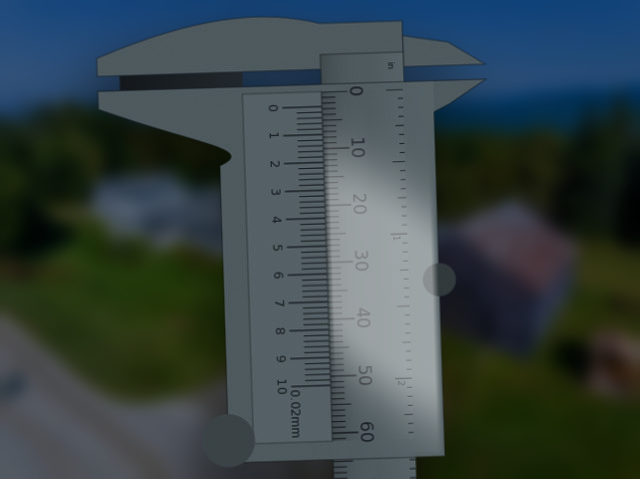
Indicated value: 2.6 mm
